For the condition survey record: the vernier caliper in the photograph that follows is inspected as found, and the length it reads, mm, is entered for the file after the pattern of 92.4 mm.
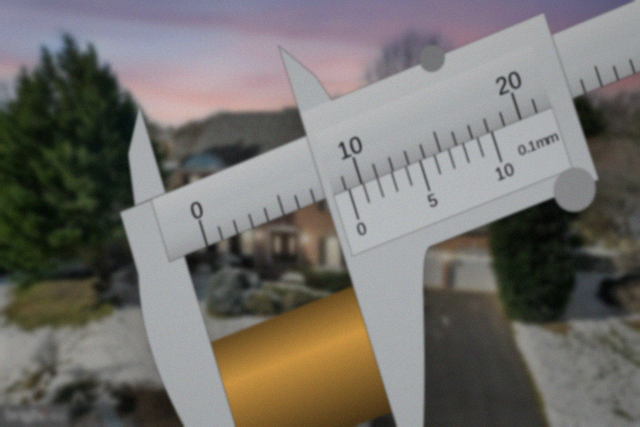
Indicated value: 9.2 mm
